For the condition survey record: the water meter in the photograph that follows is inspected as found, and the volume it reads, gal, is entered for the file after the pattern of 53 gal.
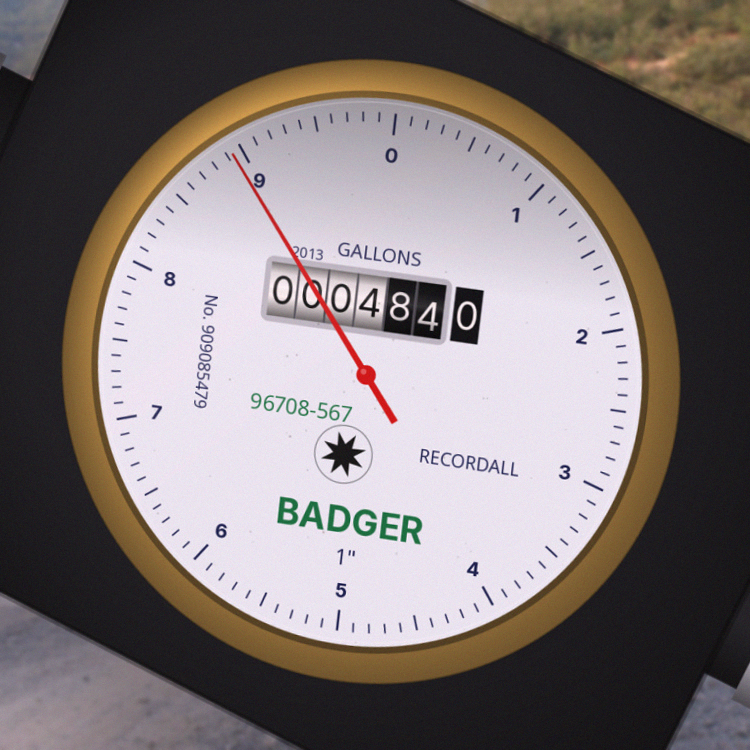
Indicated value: 4838.9 gal
